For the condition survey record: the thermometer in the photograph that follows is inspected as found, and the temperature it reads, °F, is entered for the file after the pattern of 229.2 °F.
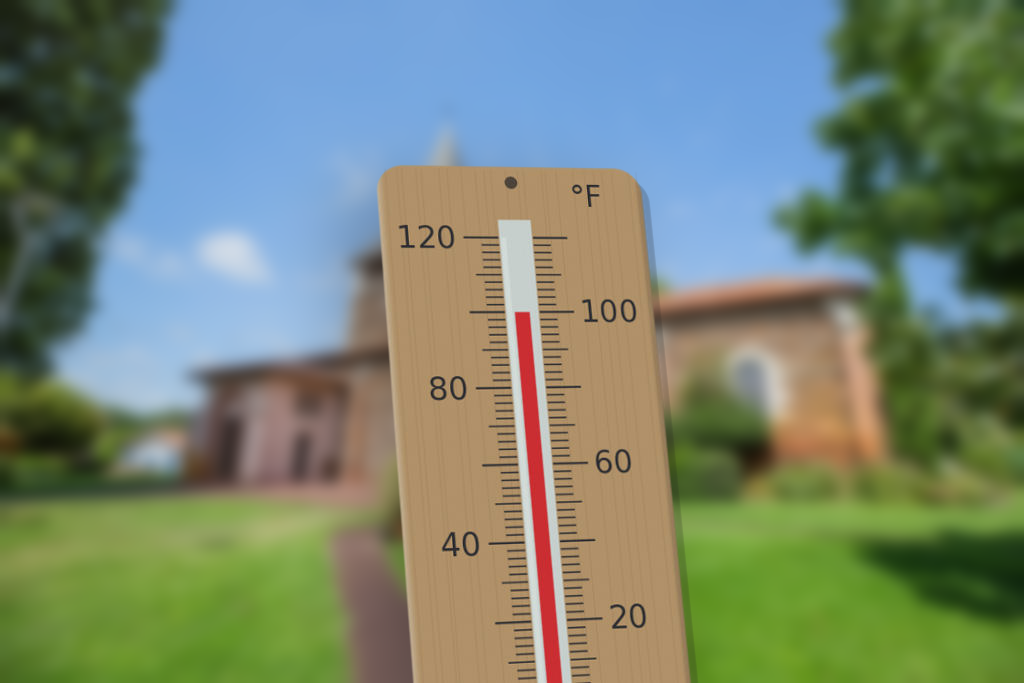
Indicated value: 100 °F
